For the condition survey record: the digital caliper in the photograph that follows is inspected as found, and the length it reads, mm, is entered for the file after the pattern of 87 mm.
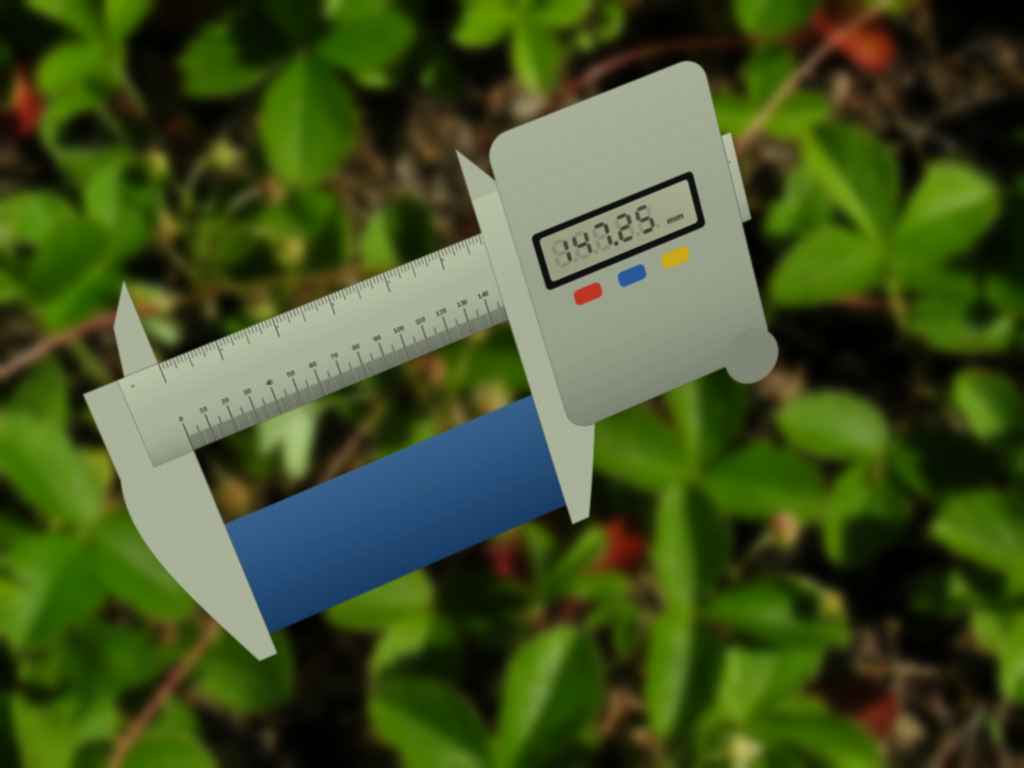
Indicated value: 147.25 mm
